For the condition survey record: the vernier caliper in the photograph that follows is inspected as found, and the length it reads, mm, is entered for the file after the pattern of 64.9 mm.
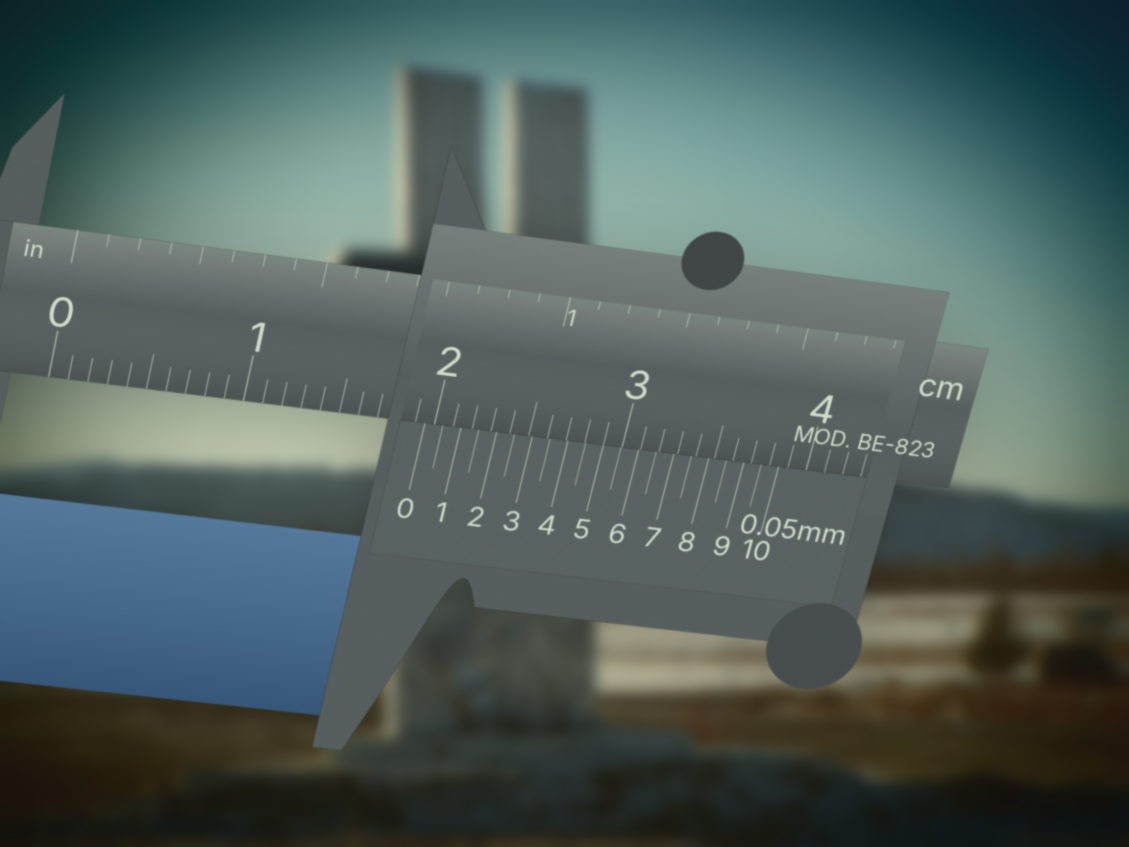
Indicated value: 19.5 mm
